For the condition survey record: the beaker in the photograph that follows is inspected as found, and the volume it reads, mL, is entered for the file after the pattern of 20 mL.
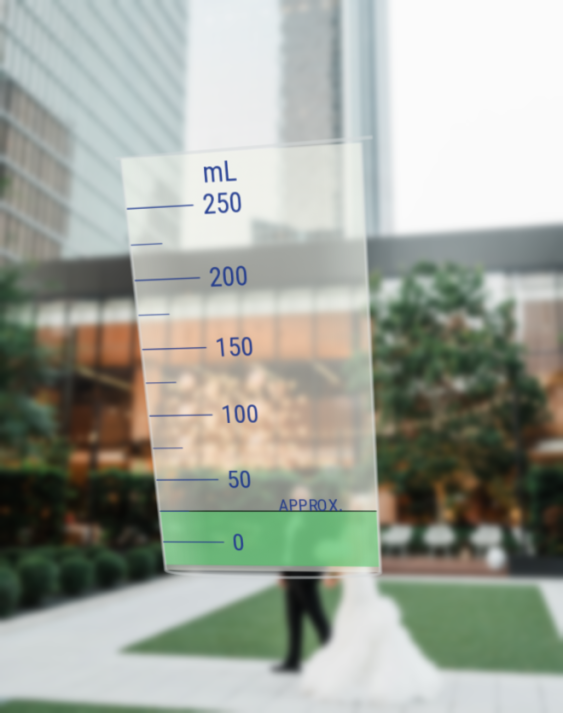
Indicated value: 25 mL
